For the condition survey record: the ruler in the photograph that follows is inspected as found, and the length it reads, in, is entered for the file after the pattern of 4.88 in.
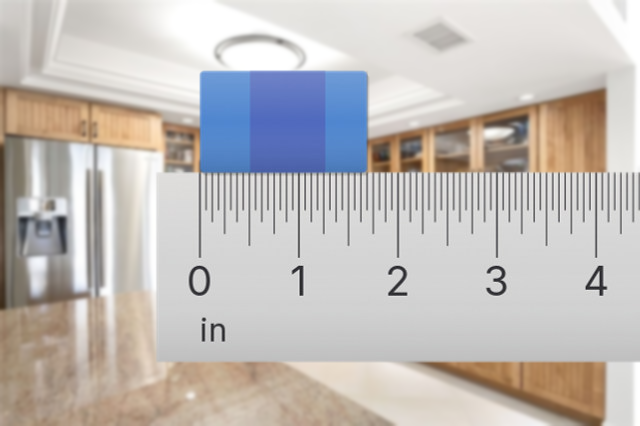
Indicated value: 1.6875 in
